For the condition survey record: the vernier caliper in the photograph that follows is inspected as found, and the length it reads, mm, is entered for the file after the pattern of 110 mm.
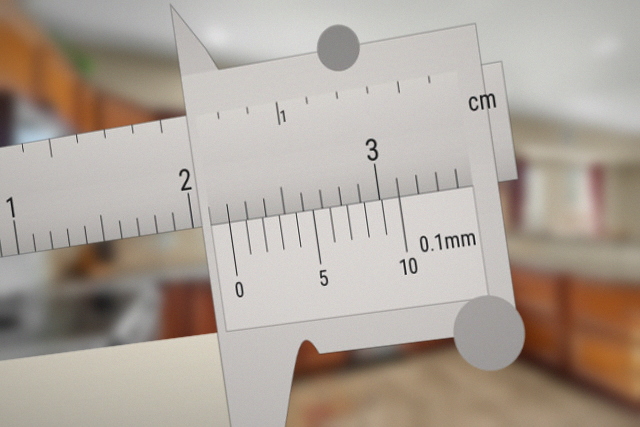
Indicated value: 22.0 mm
